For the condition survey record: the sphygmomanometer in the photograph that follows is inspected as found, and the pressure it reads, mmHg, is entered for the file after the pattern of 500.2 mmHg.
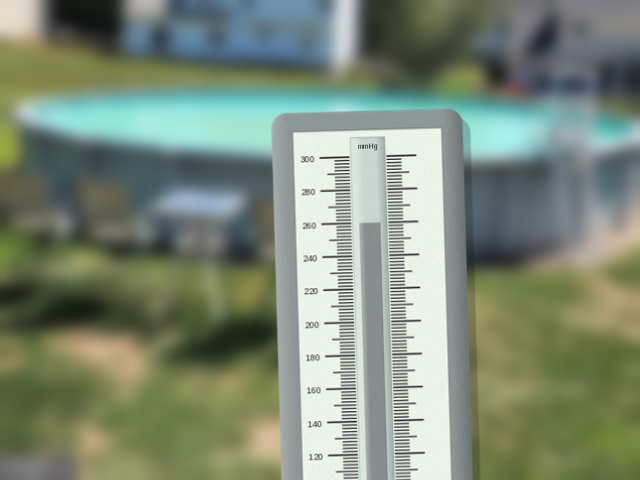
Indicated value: 260 mmHg
